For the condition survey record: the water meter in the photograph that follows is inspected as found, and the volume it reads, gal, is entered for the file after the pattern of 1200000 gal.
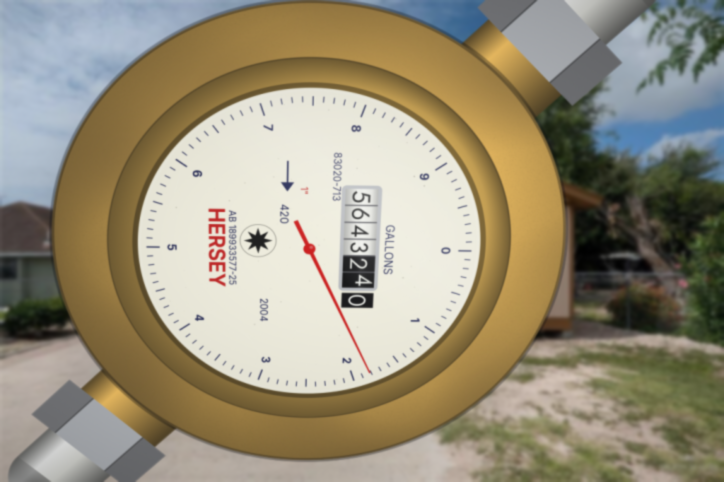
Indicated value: 5643241.8 gal
